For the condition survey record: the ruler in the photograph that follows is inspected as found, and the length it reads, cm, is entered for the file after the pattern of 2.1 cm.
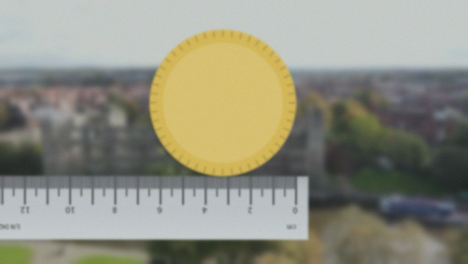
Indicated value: 6.5 cm
